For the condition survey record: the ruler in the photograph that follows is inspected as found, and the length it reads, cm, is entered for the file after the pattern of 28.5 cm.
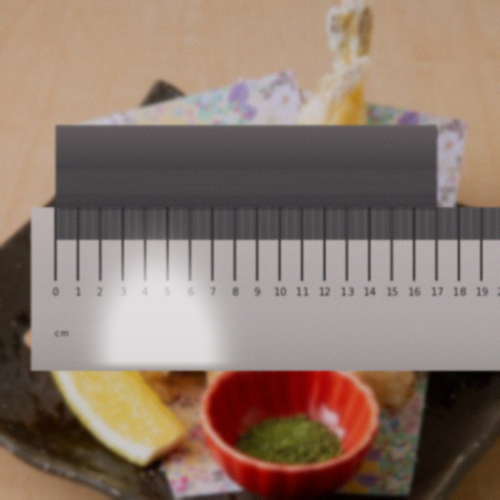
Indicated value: 17 cm
